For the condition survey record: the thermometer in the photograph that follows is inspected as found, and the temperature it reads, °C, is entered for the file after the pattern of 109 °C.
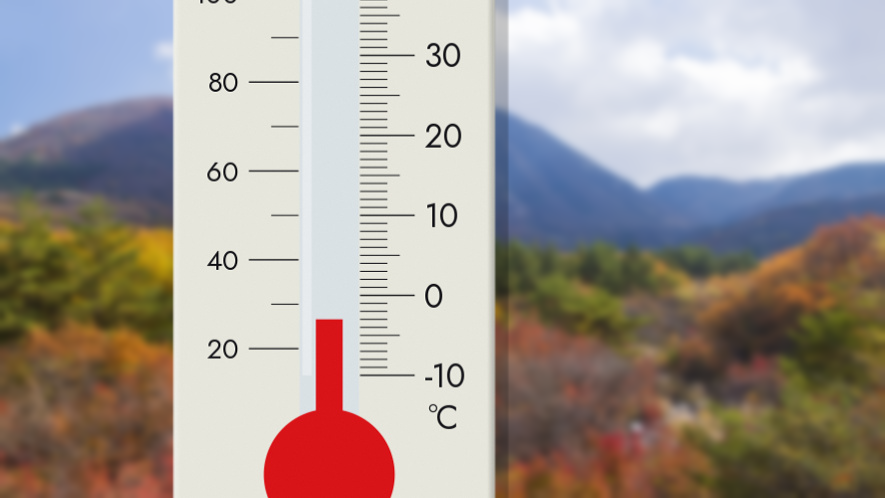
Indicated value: -3 °C
